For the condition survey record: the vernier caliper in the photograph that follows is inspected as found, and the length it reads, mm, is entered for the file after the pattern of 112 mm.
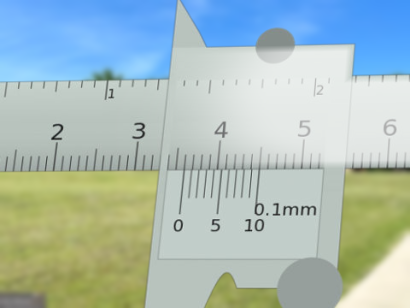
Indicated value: 36.0 mm
